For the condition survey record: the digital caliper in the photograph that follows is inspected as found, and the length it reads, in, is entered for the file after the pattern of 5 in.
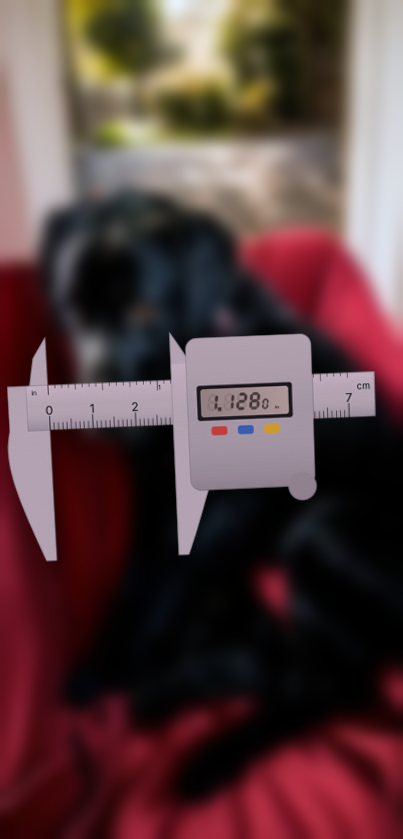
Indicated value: 1.1280 in
